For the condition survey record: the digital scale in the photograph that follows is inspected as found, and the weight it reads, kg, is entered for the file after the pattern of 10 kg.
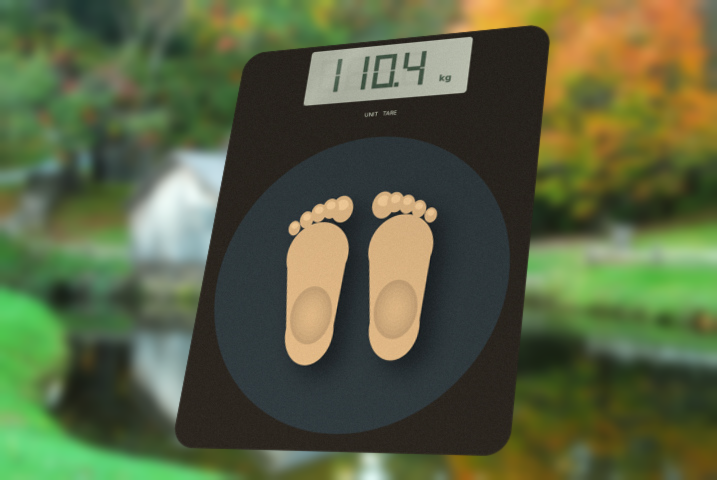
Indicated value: 110.4 kg
